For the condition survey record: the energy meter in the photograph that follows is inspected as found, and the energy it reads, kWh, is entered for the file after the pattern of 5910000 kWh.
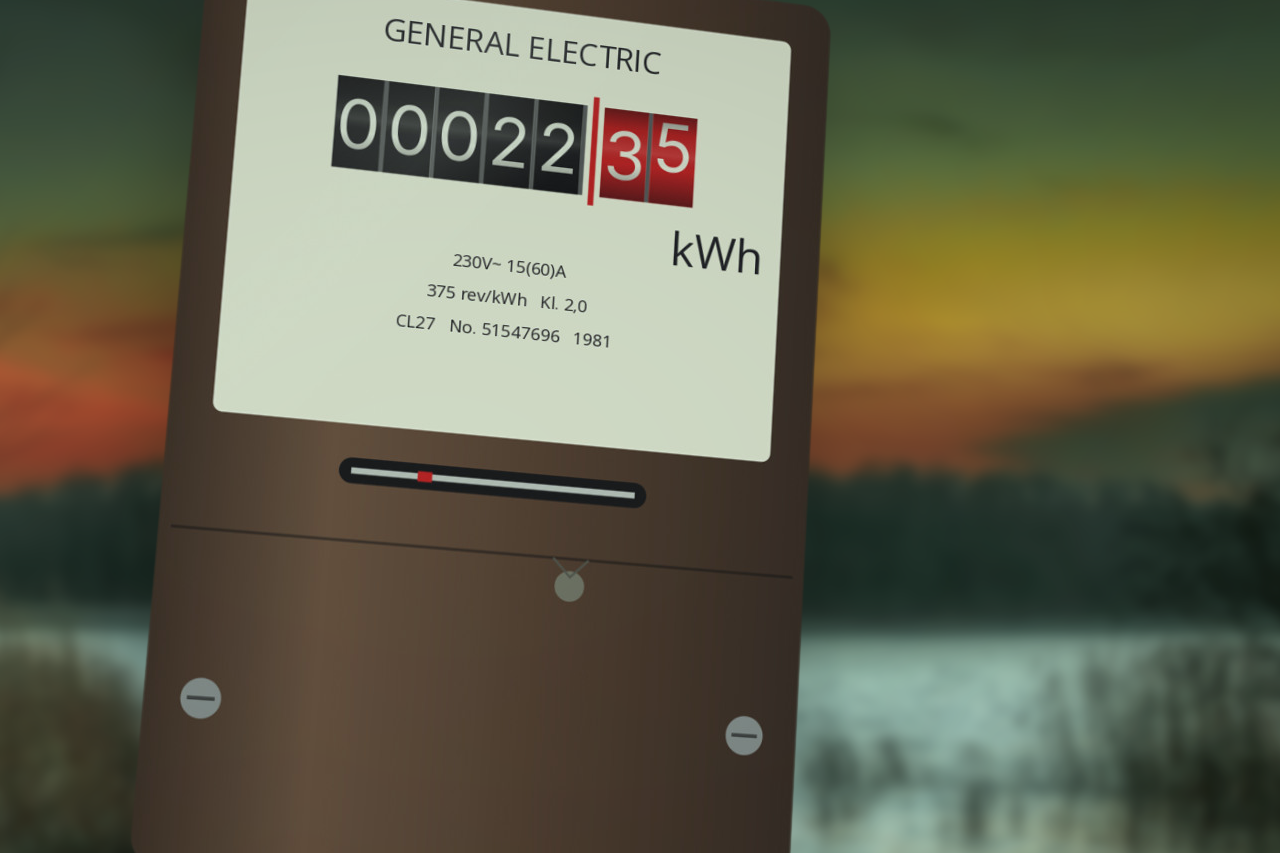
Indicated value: 22.35 kWh
